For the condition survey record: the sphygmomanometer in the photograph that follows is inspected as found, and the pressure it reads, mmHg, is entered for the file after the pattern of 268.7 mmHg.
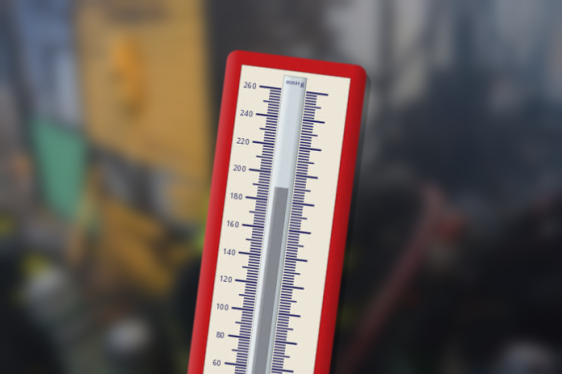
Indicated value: 190 mmHg
